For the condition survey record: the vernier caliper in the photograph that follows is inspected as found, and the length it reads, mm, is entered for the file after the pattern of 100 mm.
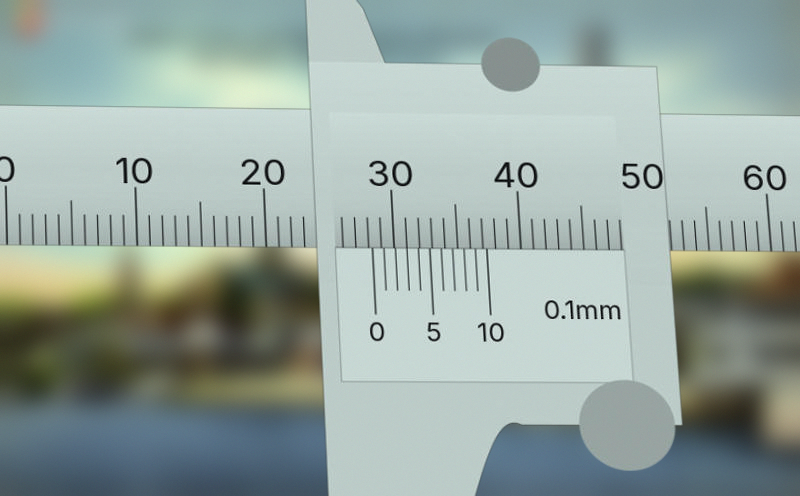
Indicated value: 28.3 mm
